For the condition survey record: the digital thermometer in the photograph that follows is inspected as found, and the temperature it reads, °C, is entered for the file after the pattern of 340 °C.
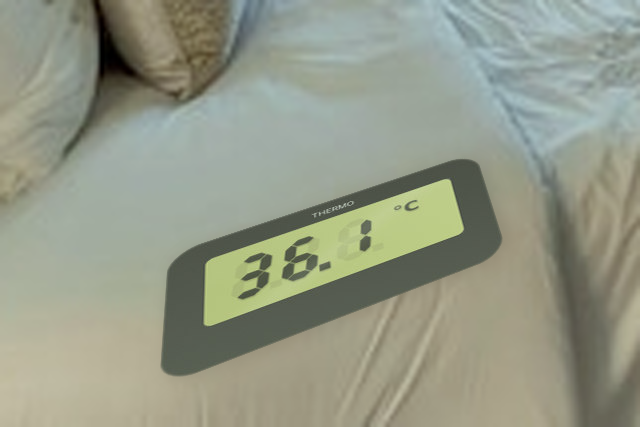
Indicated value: 36.1 °C
